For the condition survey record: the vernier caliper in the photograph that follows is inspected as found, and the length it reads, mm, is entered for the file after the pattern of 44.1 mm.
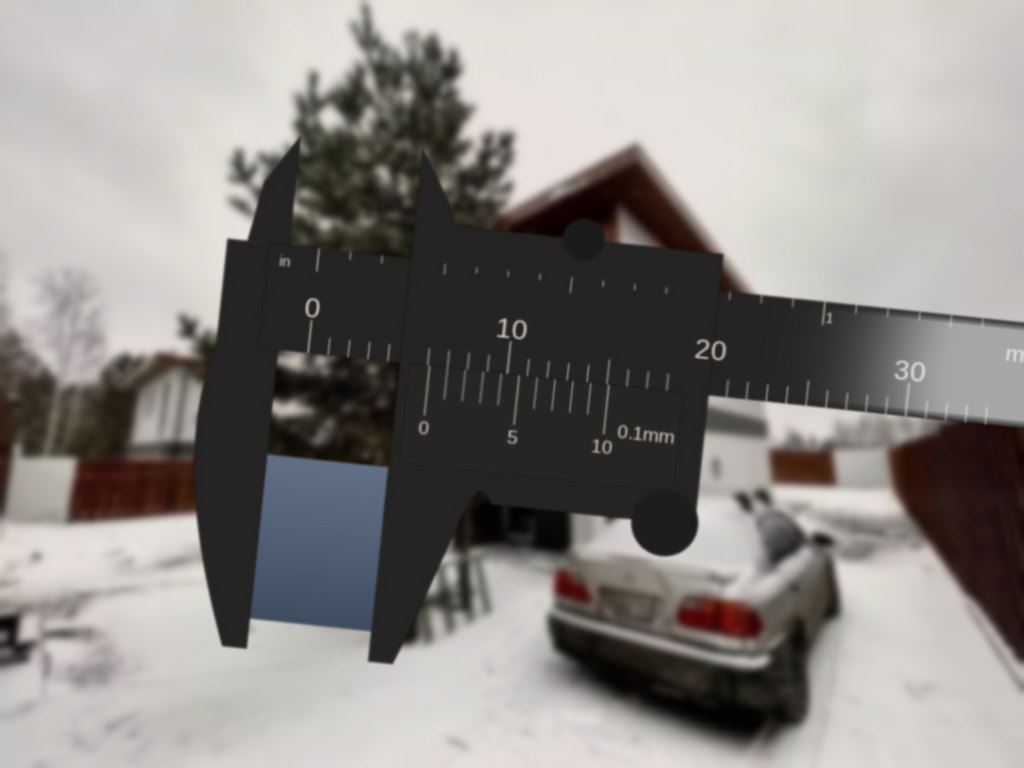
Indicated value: 6.1 mm
